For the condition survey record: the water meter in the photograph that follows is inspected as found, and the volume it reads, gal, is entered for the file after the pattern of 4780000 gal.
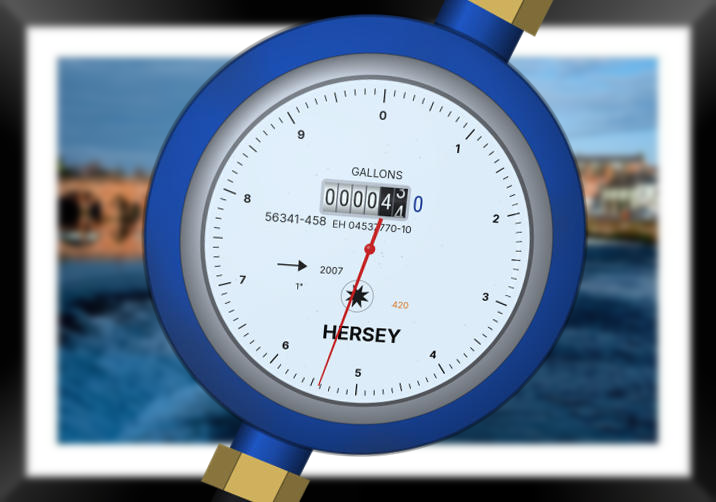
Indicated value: 435.4 gal
